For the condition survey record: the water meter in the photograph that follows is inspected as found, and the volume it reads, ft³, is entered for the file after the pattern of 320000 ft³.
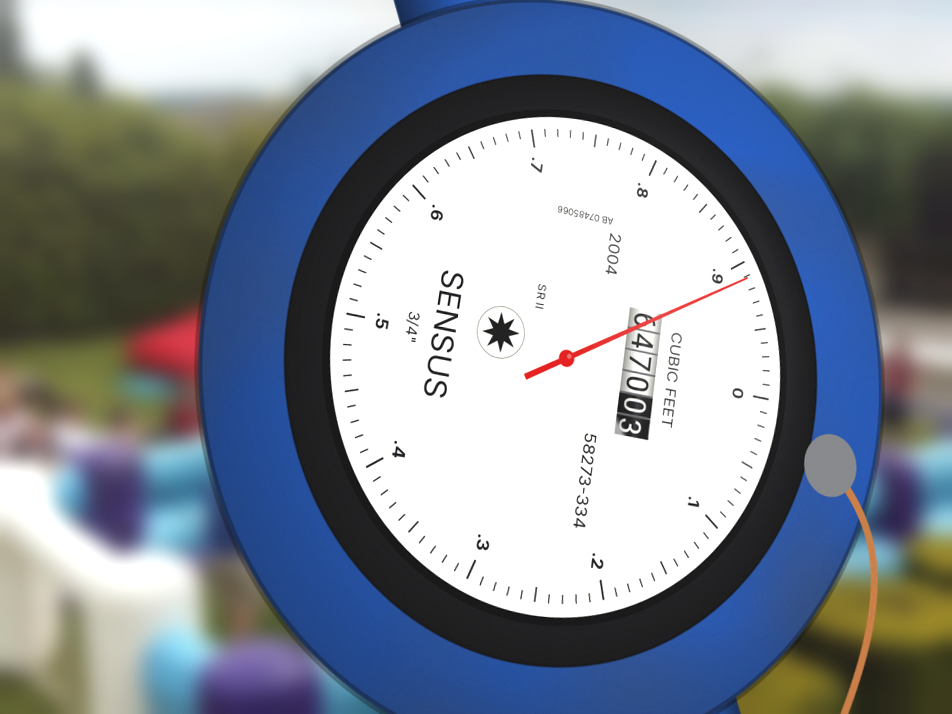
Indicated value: 647002.91 ft³
